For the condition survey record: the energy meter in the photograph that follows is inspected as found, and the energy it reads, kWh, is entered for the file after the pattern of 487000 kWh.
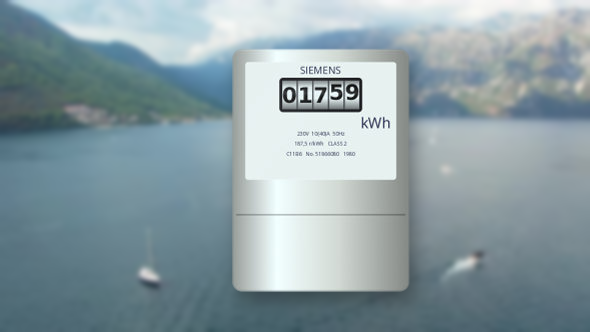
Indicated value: 1759 kWh
